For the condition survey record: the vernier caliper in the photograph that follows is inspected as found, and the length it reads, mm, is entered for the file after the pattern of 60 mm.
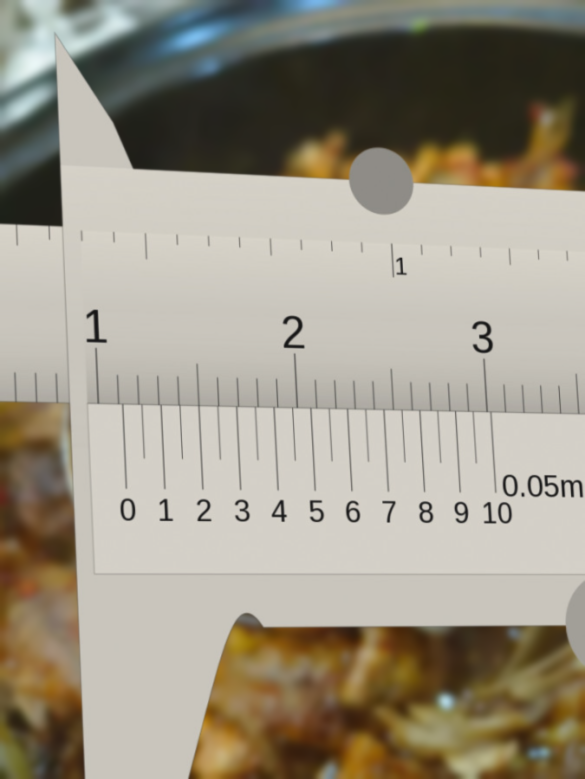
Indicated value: 11.2 mm
